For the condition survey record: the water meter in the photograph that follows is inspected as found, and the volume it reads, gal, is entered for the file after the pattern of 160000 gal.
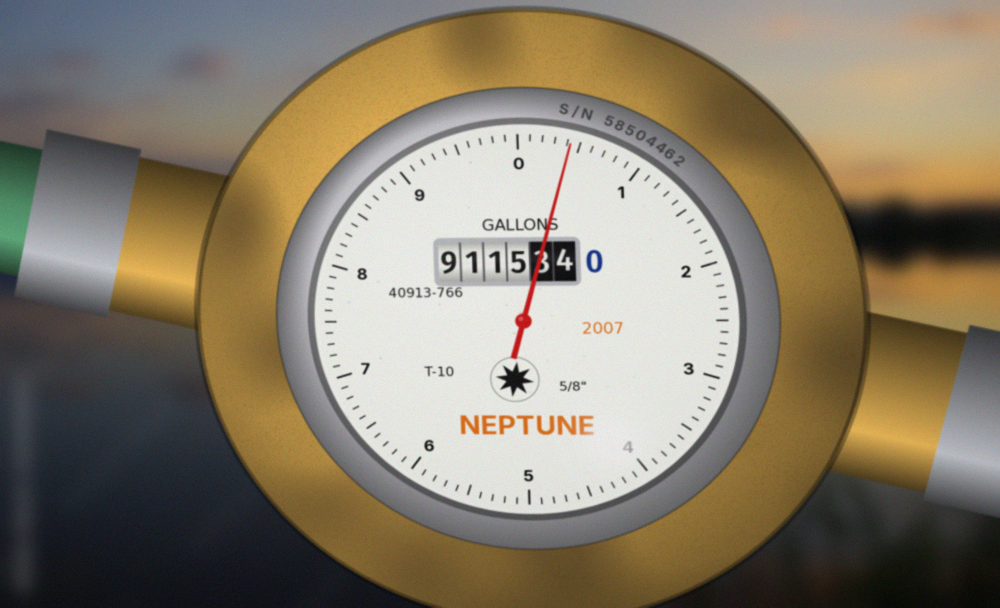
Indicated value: 9115340.4 gal
